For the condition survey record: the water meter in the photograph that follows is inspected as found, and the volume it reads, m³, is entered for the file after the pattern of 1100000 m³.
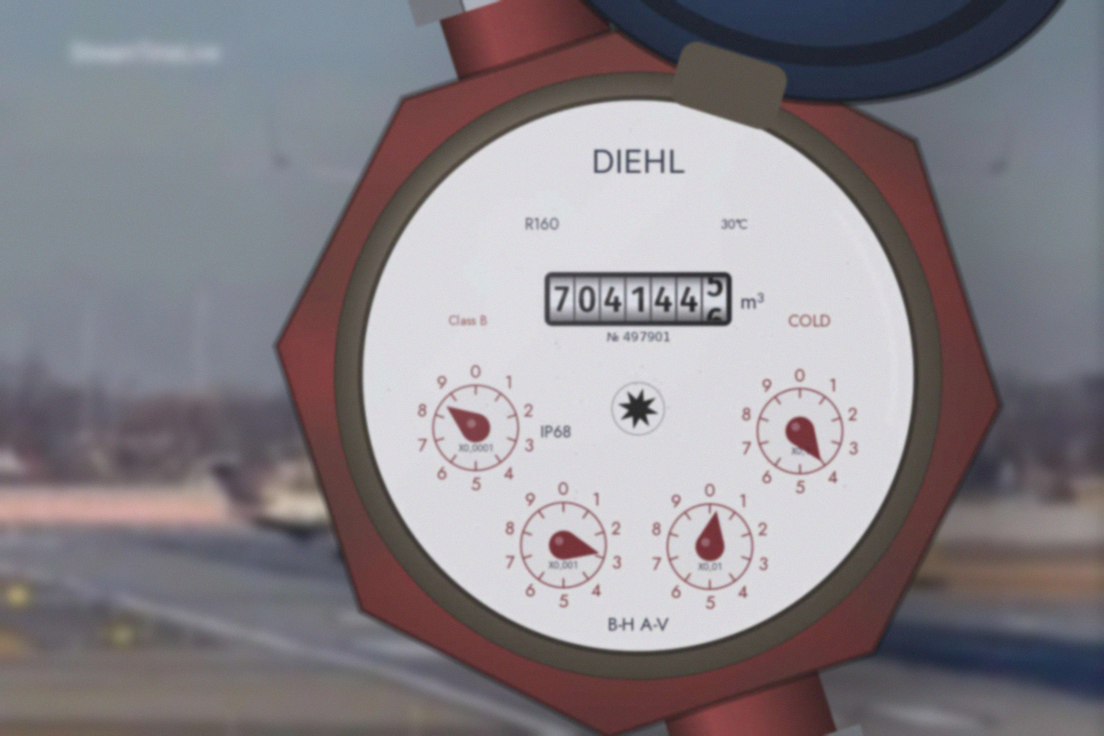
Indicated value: 7041445.4028 m³
